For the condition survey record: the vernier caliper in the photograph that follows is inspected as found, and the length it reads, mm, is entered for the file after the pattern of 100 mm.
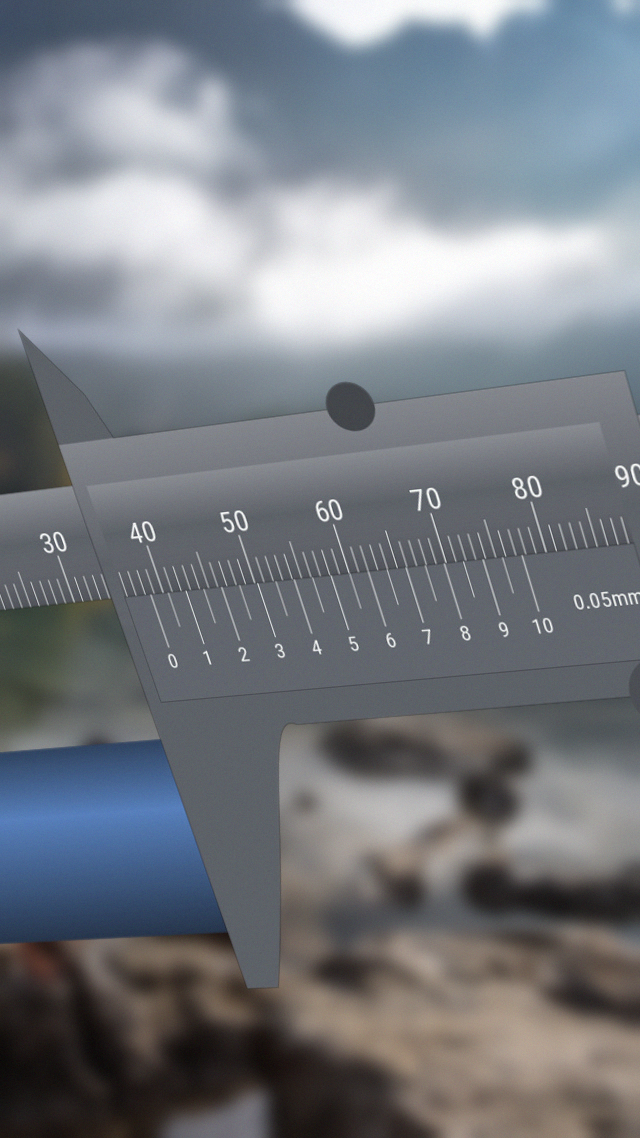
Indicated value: 38.6 mm
